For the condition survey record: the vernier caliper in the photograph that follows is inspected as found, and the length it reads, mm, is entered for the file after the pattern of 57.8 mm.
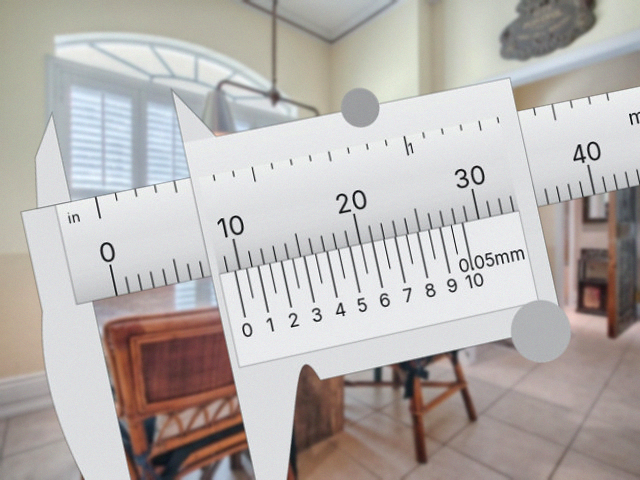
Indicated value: 9.6 mm
